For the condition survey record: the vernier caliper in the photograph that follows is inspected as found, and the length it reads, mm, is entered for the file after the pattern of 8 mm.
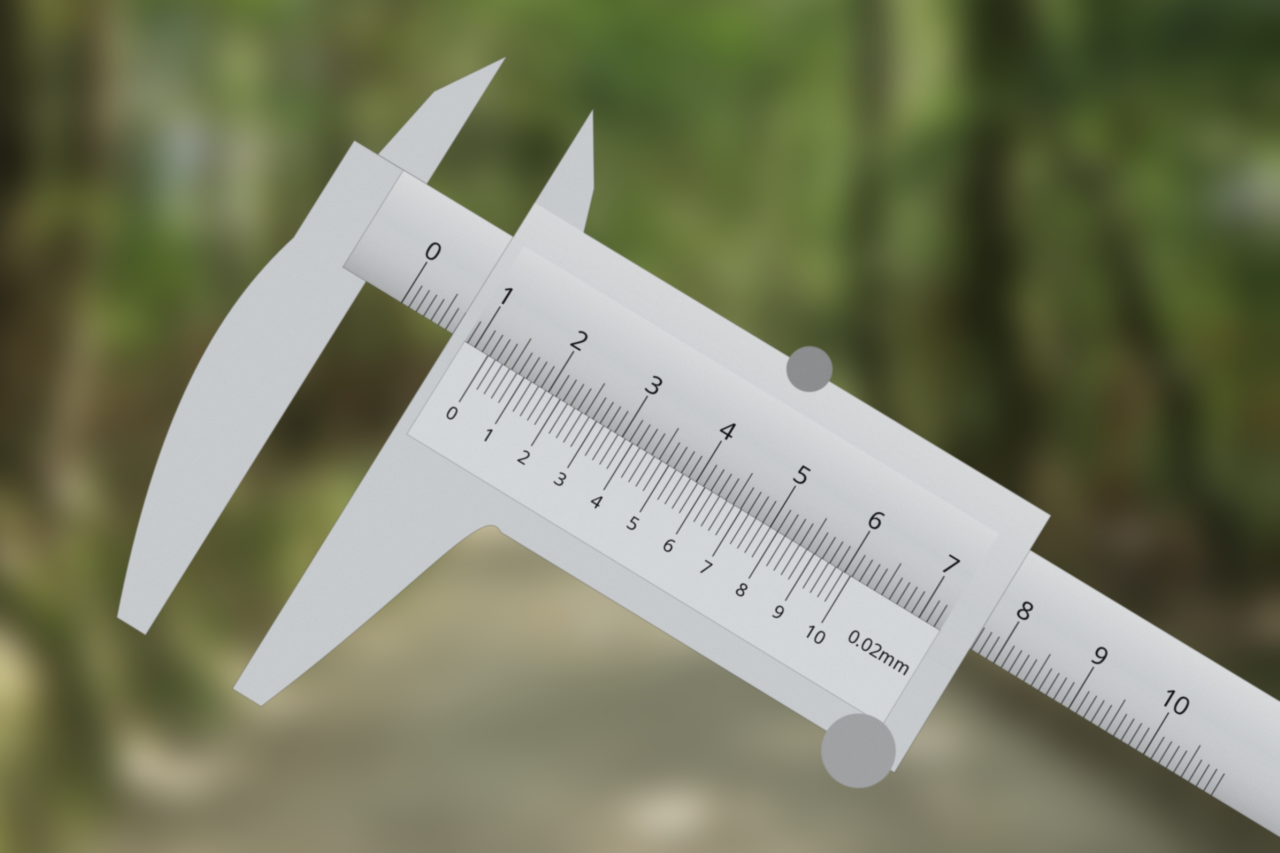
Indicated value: 11.8 mm
